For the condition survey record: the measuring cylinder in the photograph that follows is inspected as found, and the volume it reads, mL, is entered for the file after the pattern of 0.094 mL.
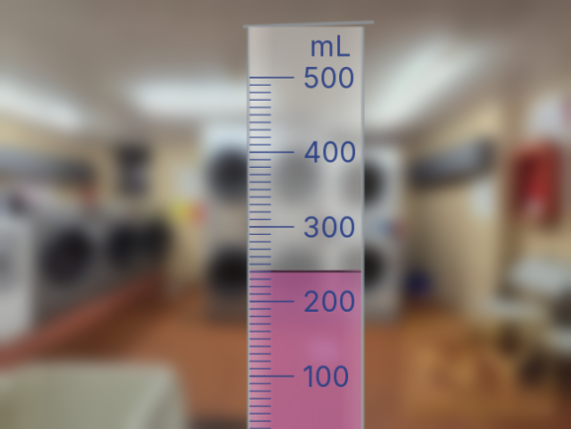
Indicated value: 240 mL
